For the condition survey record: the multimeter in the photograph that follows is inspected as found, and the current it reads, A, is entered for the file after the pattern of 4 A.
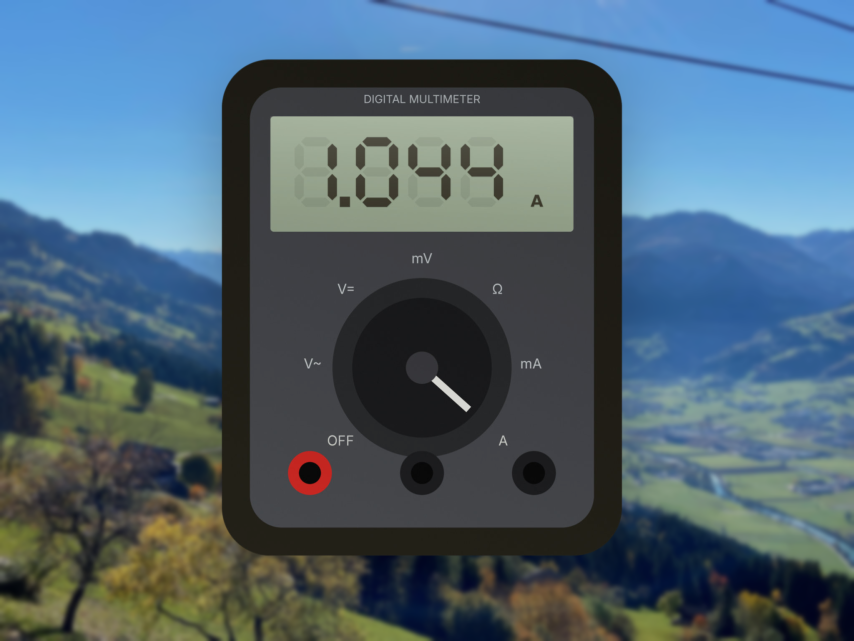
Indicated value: 1.044 A
